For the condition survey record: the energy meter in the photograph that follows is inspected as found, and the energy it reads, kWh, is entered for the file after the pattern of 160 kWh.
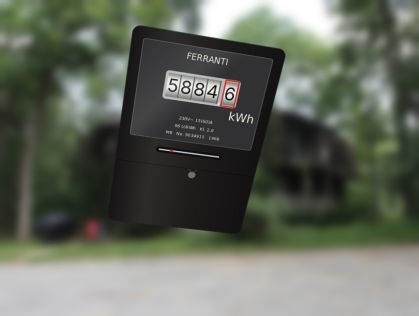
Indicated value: 5884.6 kWh
